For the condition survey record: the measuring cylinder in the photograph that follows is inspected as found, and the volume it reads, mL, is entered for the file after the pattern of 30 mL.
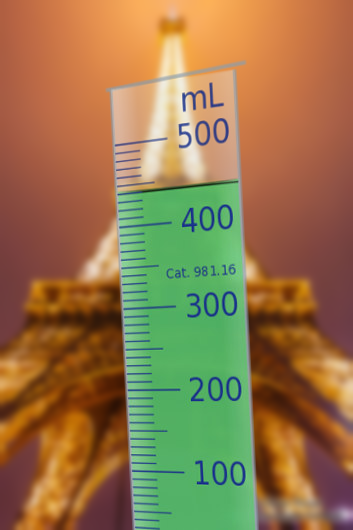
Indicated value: 440 mL
